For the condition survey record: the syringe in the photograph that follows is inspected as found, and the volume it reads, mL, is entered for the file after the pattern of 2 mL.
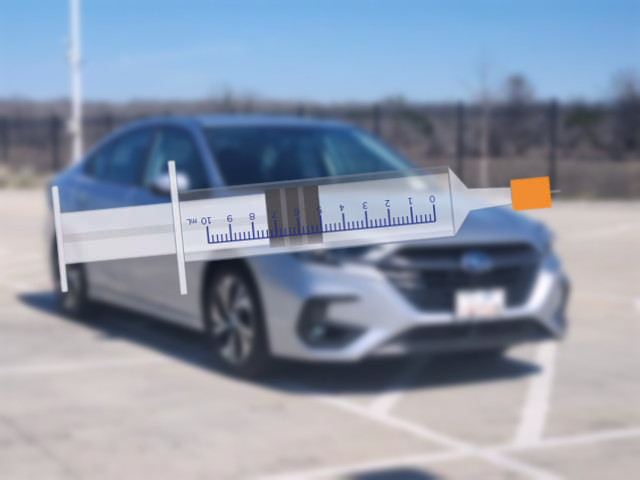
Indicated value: 5 mL
